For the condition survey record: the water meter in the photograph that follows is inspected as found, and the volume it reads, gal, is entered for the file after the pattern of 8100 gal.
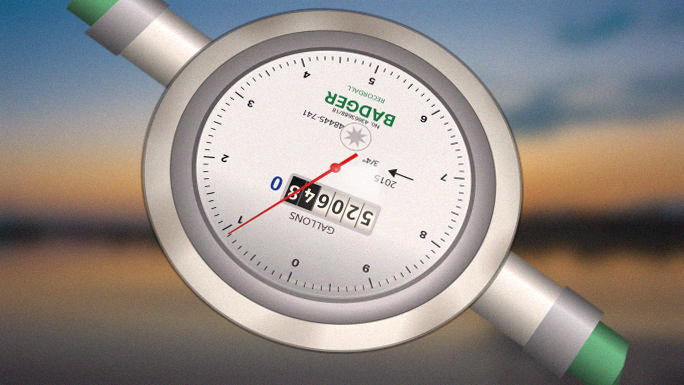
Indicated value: 5206480.9 gal
